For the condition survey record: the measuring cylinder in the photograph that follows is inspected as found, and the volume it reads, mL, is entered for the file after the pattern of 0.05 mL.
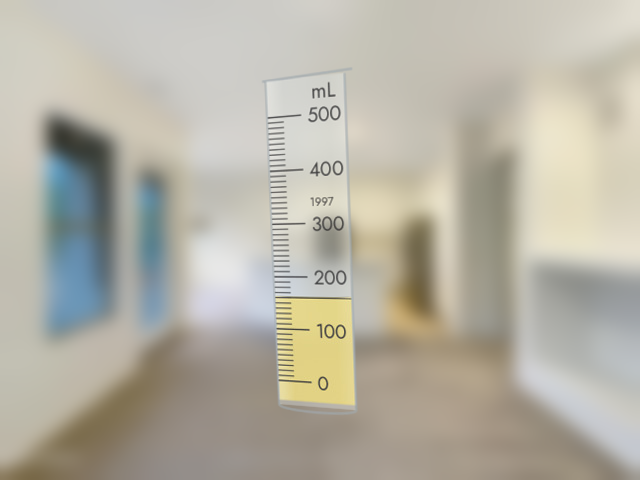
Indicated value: 160 mL
